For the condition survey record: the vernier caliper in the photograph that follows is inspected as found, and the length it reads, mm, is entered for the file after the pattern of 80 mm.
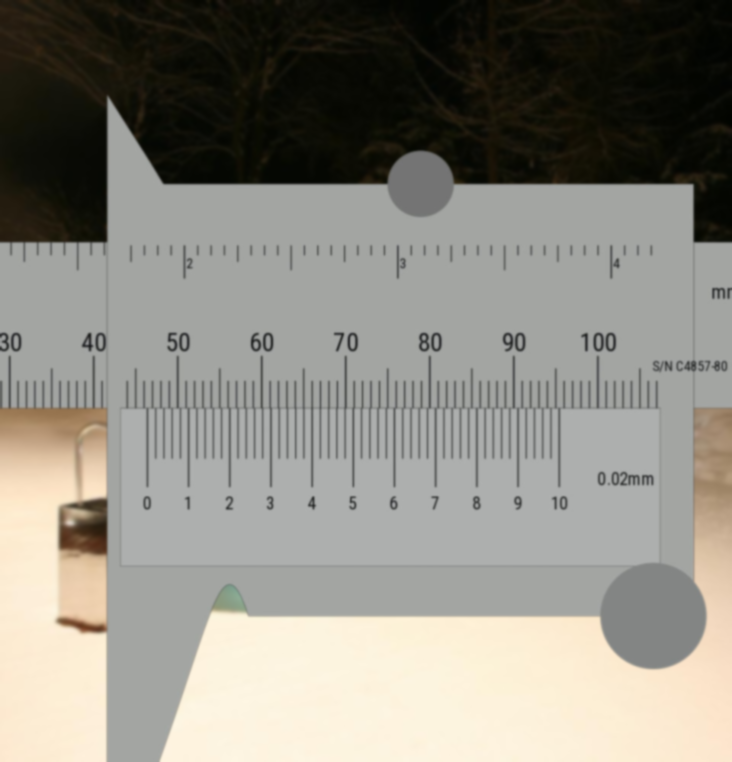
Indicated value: 46.4 mm
